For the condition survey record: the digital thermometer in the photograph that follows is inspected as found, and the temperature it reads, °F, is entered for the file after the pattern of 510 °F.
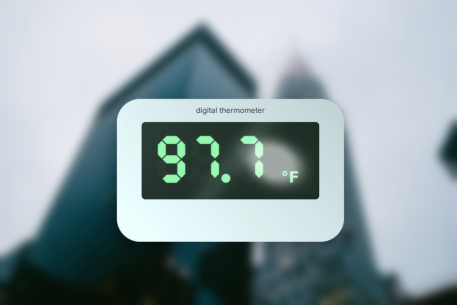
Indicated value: 97.7 °F
